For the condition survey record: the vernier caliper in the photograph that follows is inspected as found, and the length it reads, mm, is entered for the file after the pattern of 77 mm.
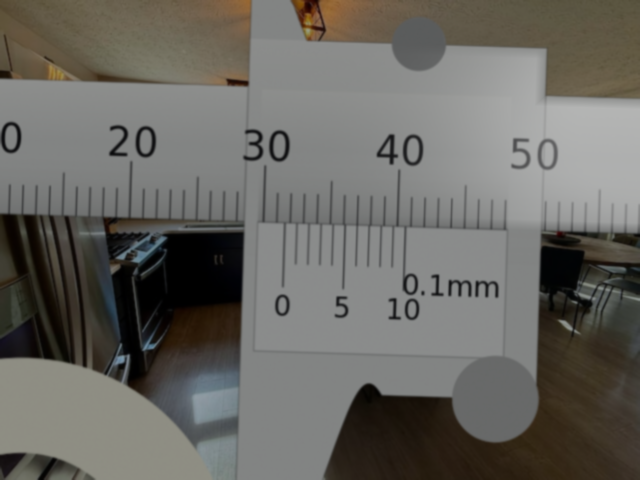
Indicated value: 31.6 mm
